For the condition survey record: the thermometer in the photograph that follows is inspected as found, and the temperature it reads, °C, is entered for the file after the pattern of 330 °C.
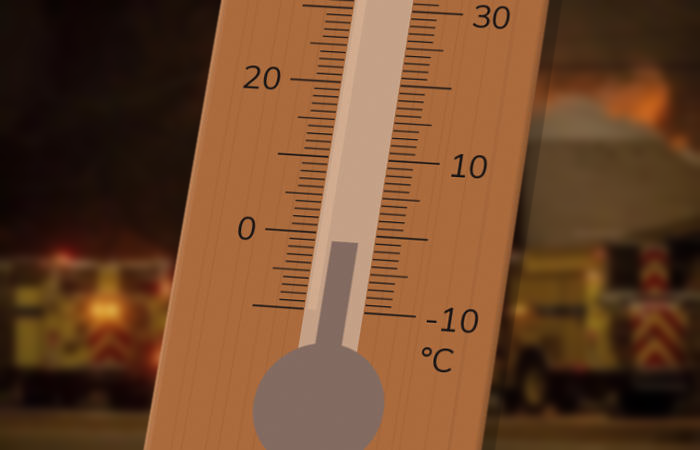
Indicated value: -1 °C
